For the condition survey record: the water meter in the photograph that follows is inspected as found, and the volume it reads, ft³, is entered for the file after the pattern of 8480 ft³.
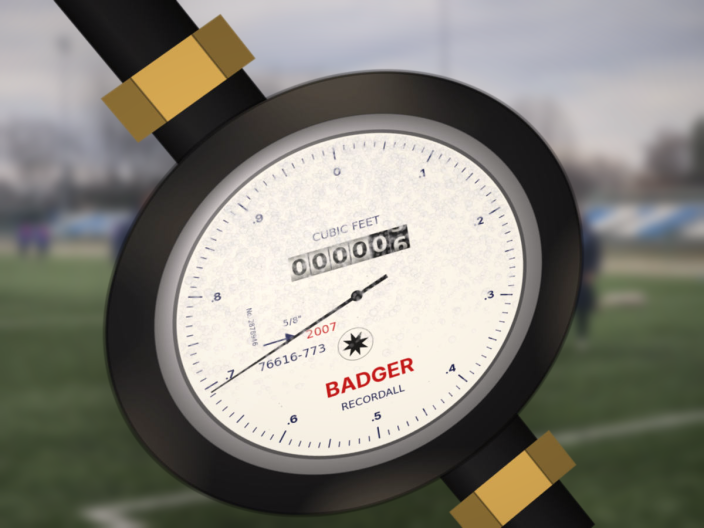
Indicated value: 5.69 ft³
